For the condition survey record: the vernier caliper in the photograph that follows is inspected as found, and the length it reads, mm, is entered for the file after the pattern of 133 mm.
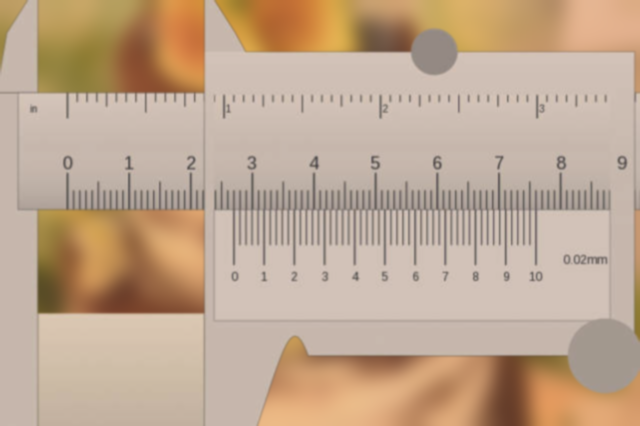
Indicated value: 27.0 mm
